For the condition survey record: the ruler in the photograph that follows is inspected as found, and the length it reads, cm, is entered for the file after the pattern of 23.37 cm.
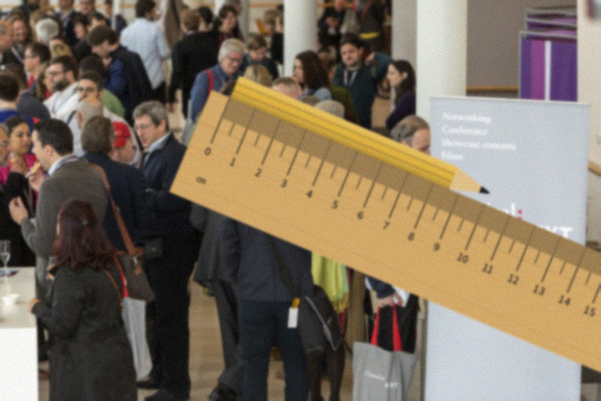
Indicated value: 10 cm
